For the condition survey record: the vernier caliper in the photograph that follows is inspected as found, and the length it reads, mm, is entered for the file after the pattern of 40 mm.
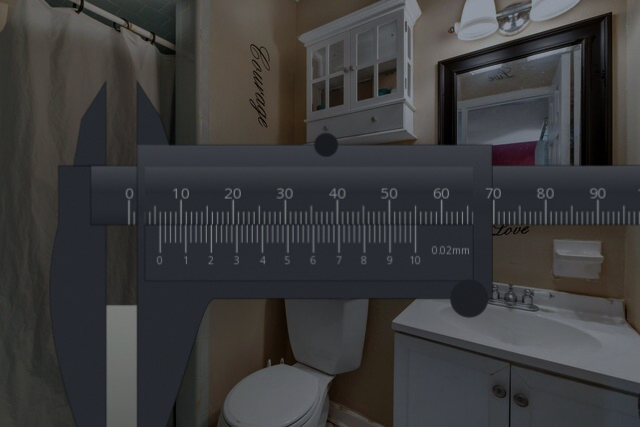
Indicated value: 6.0 mm
